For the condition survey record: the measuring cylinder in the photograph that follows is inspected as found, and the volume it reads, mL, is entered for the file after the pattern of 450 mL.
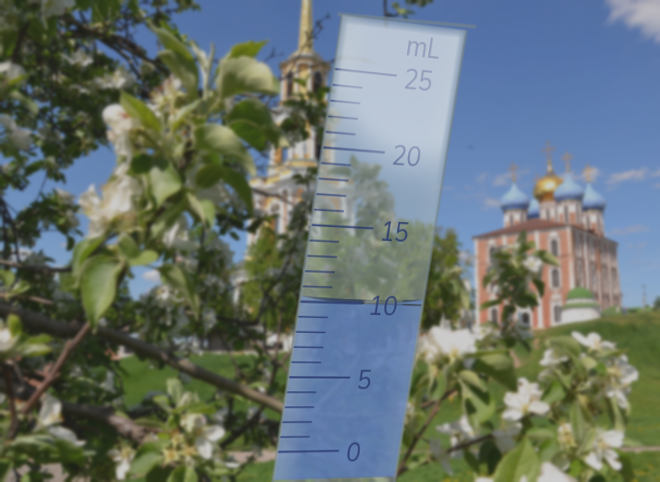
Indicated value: 10 mL
